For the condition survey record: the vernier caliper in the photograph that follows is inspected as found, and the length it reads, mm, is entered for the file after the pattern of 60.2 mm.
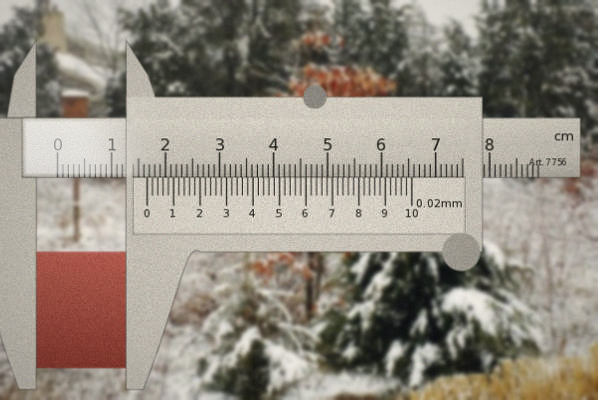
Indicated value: 16.6 mm
